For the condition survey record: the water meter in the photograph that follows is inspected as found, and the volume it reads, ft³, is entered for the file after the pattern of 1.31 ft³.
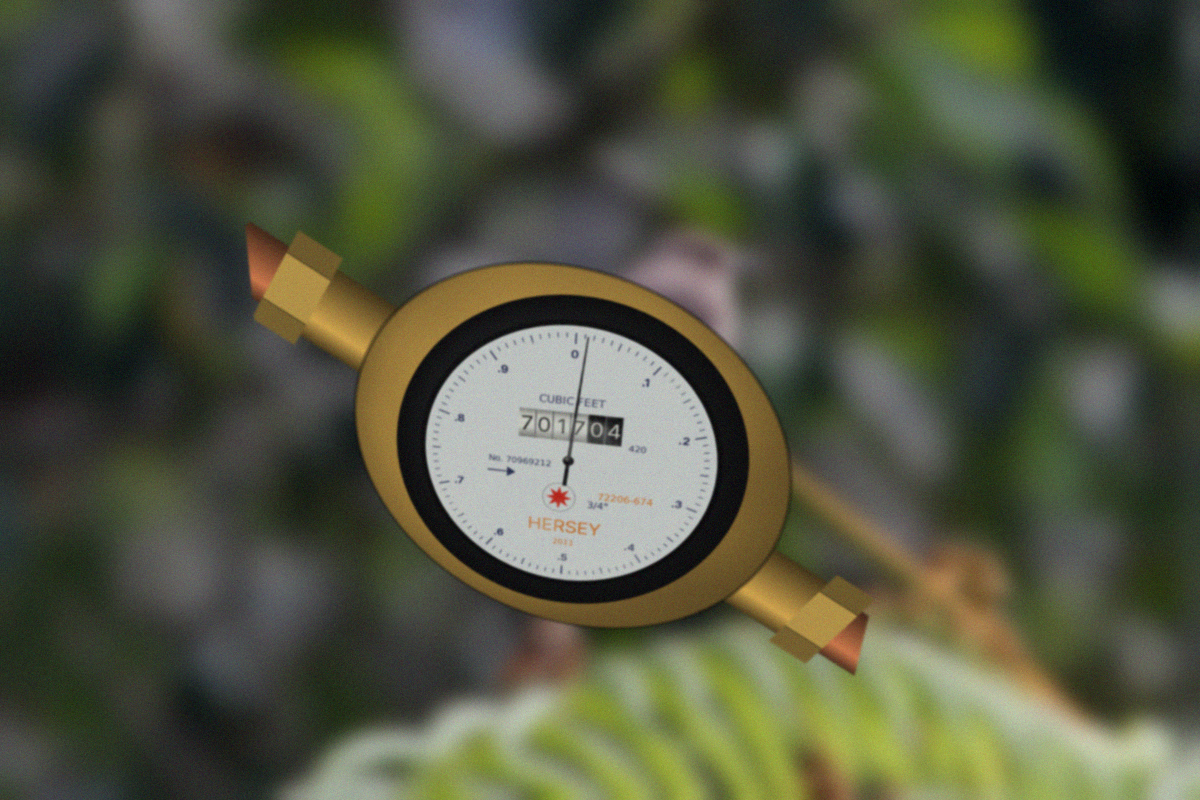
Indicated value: 701704.01 ft³
